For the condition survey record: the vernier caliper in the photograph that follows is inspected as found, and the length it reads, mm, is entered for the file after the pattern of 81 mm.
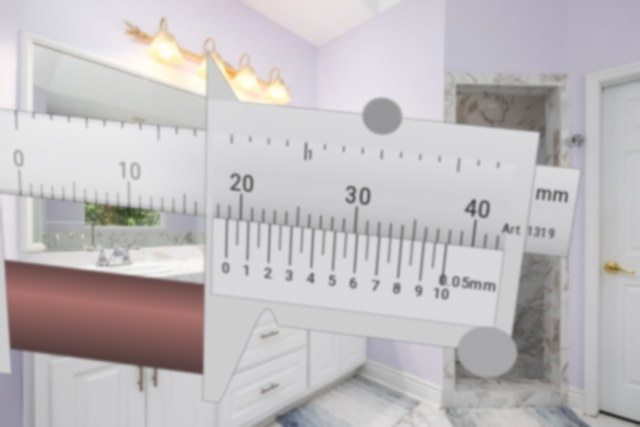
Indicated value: 18.8 mm
